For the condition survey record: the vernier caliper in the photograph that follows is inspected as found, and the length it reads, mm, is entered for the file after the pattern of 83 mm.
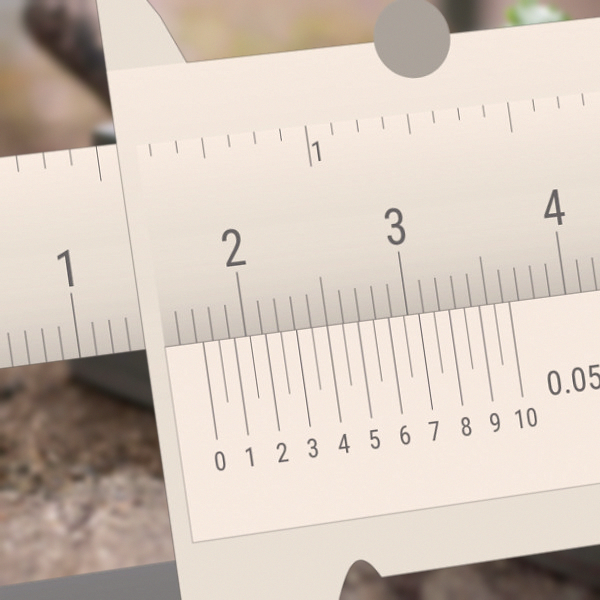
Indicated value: 17.4 mm
